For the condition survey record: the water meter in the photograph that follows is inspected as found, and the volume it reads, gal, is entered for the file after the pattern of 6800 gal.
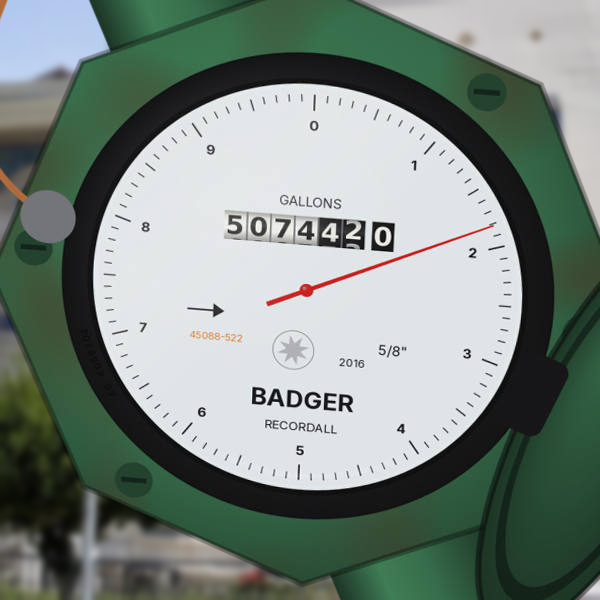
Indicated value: 5074421.8 gal
